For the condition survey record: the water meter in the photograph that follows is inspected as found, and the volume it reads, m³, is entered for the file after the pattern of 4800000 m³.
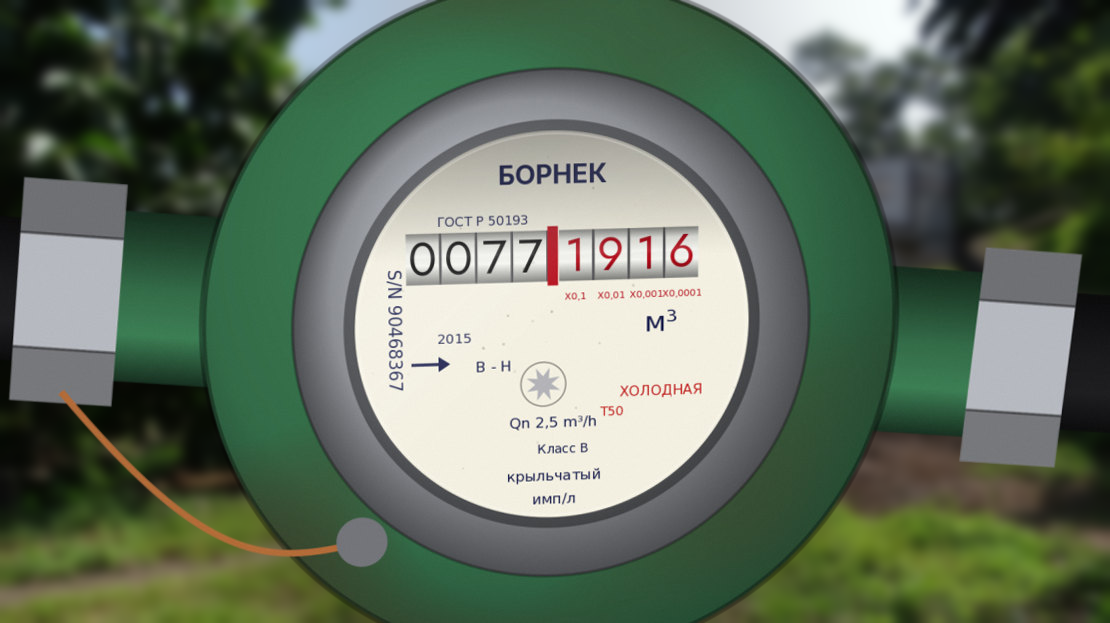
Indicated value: 77.1916 m³
